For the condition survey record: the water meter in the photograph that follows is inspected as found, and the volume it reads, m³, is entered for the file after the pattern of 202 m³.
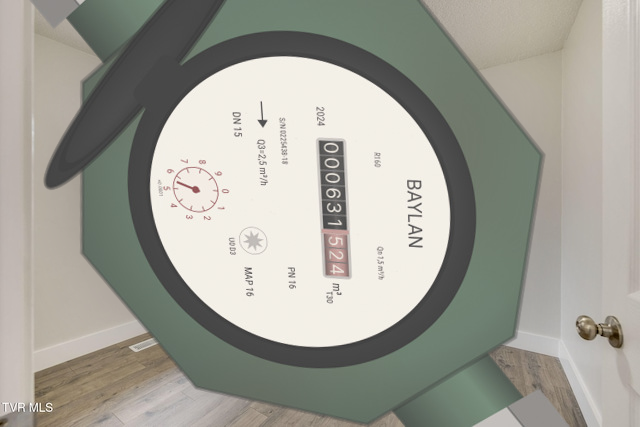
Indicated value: 631.5245 m³
